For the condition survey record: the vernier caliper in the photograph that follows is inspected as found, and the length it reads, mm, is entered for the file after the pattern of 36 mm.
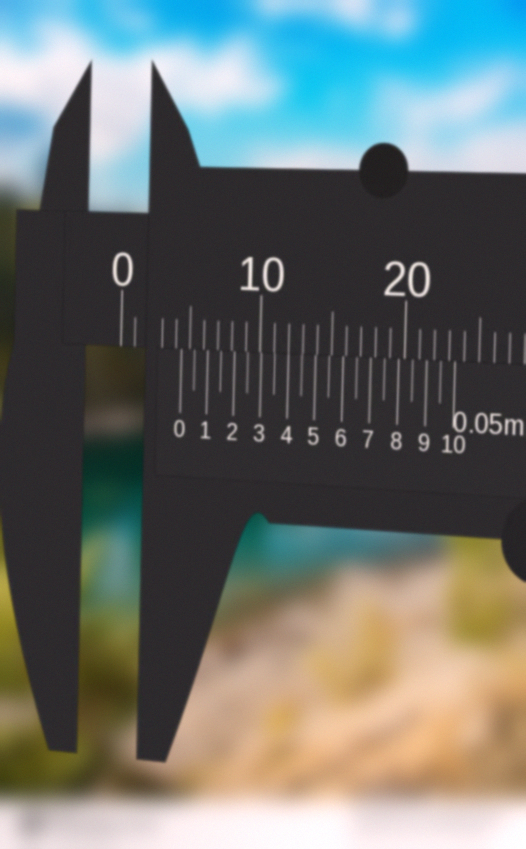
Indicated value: 4.4 mm
